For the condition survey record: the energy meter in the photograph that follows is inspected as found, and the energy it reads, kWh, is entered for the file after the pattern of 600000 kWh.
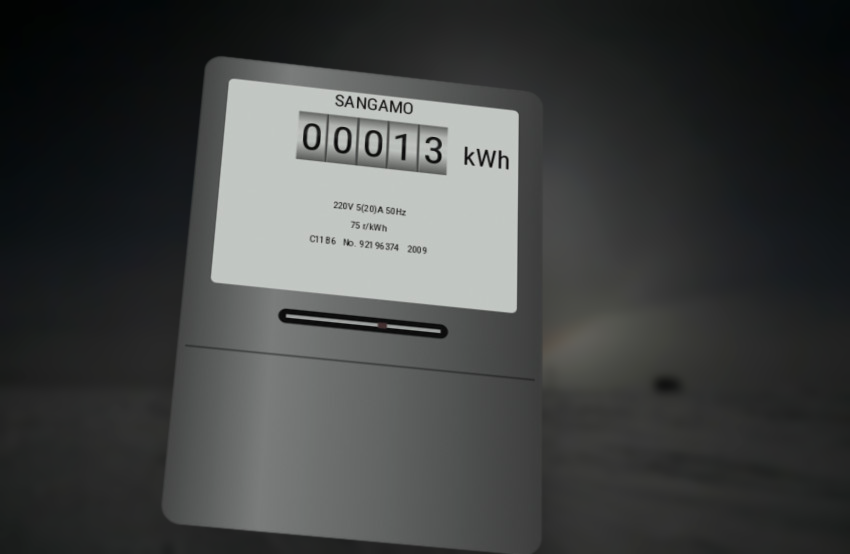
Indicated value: 13 kWh
